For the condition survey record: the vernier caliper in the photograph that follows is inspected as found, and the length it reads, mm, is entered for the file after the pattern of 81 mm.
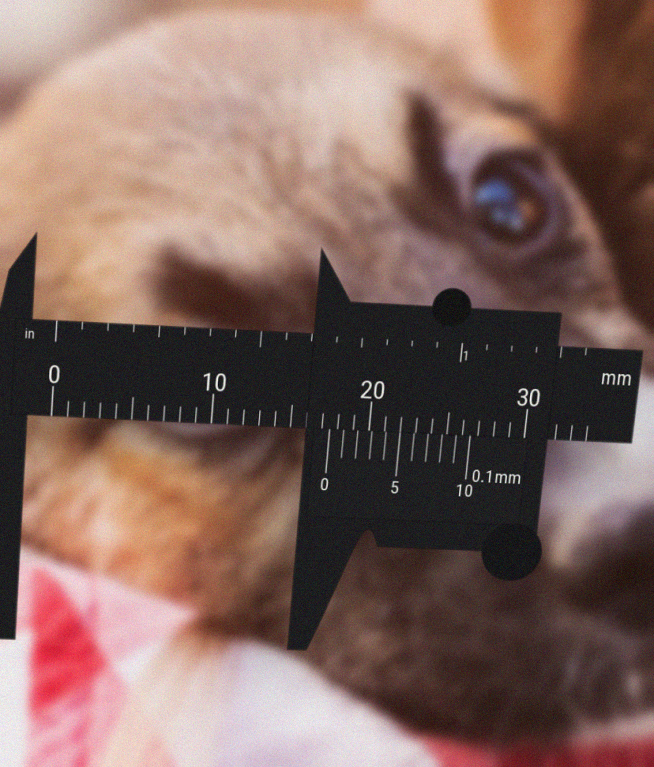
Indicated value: 17.5 mm
